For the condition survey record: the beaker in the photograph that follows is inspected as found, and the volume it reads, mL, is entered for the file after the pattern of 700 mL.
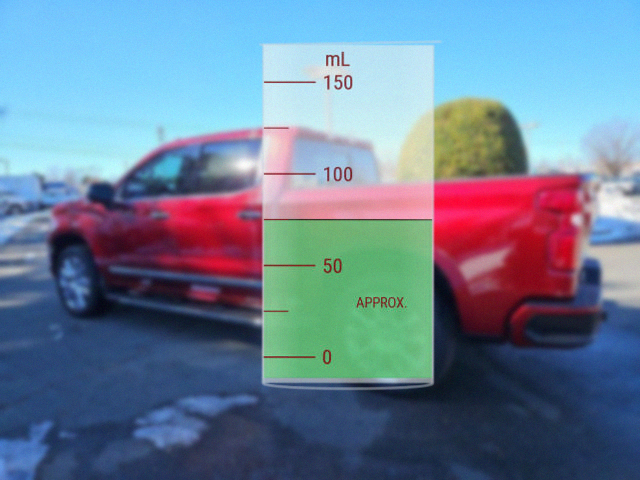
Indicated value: 75 mL
